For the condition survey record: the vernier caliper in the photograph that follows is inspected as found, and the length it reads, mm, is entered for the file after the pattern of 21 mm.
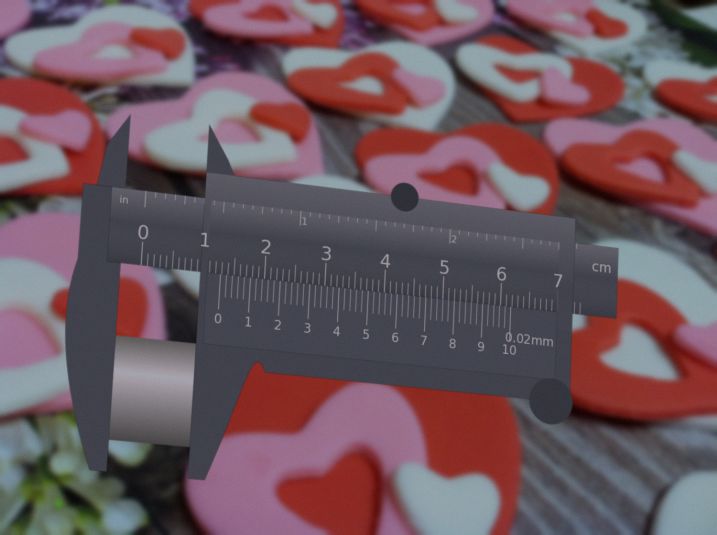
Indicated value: 12.8 mm
